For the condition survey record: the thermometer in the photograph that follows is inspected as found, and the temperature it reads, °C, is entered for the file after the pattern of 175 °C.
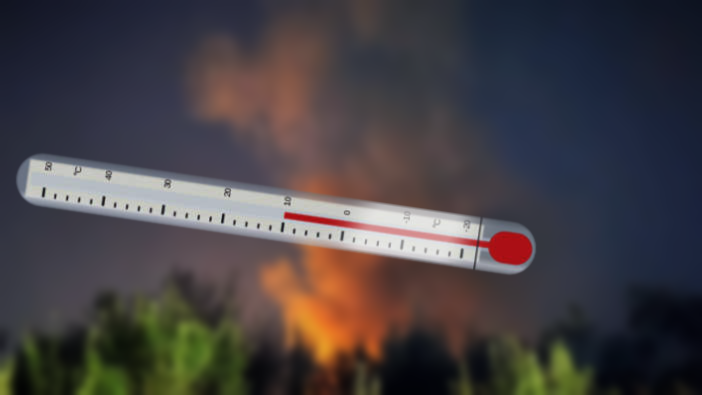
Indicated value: 10 °C
